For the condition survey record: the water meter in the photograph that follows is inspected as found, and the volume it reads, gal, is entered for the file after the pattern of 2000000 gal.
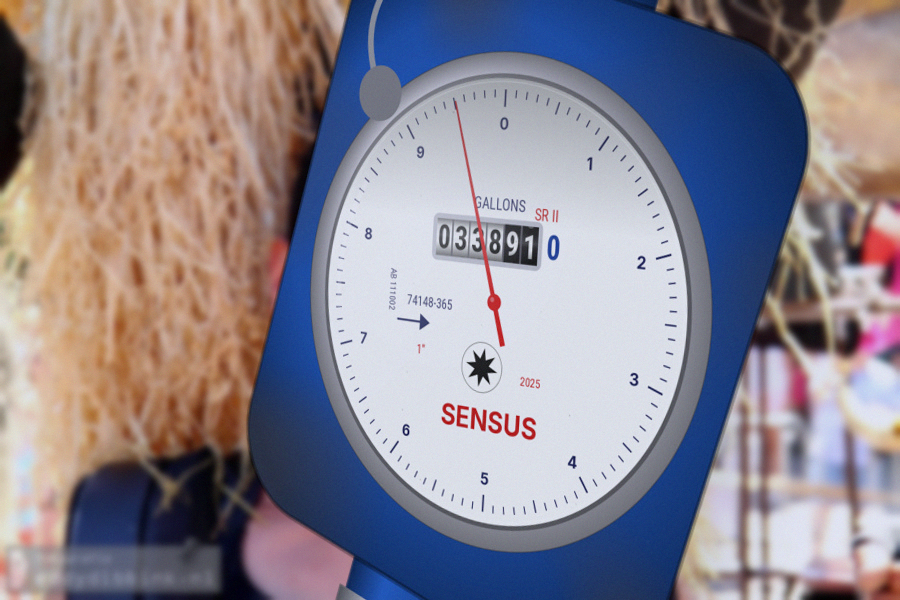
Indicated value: 338909.5 gal
